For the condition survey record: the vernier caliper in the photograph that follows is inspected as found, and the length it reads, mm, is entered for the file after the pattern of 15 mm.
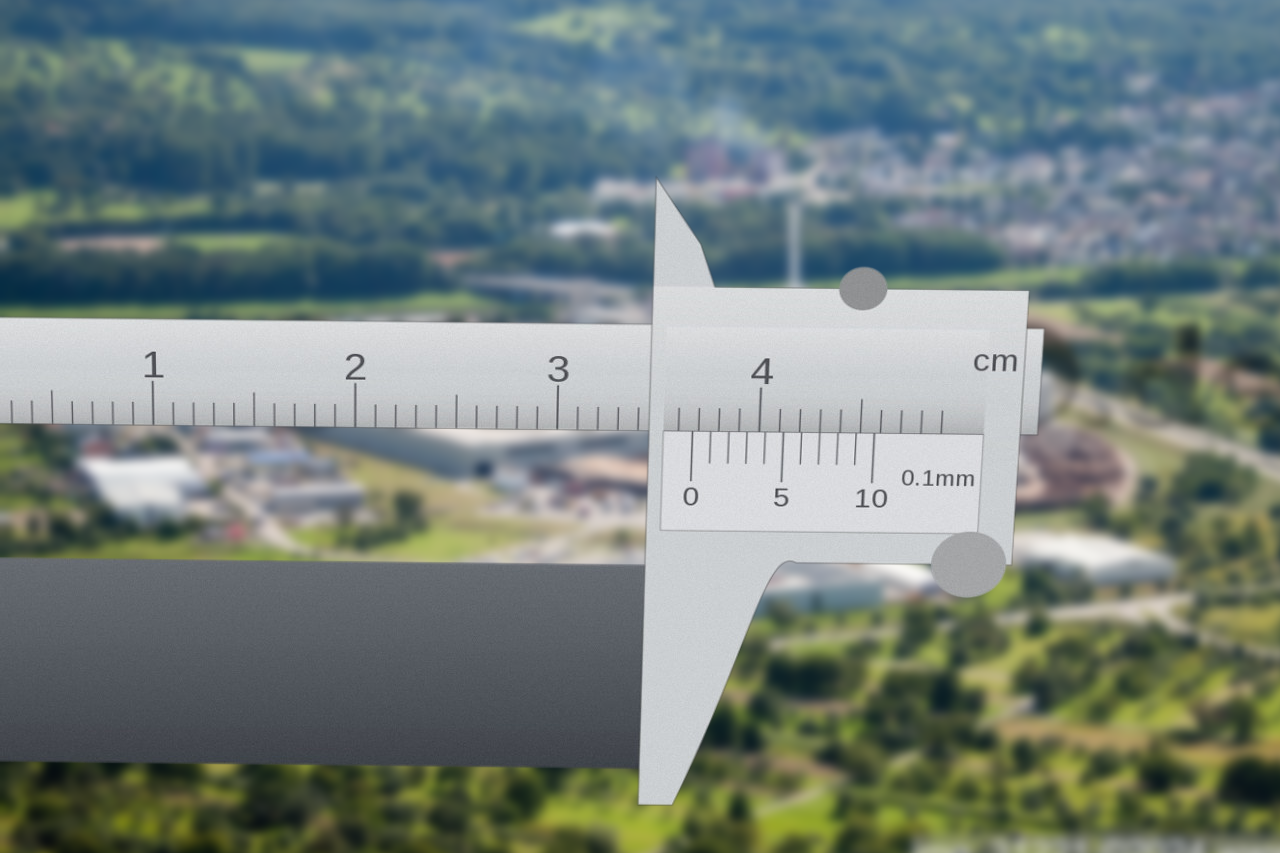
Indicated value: 36.7 mm
